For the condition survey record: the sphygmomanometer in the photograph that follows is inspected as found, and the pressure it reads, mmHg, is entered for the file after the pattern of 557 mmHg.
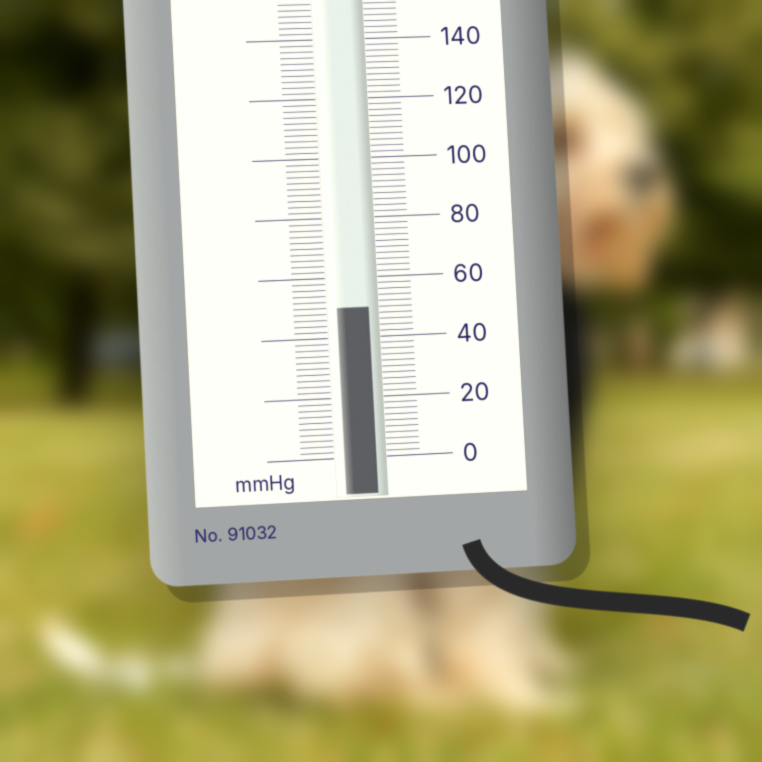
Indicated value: 50 mmHg
